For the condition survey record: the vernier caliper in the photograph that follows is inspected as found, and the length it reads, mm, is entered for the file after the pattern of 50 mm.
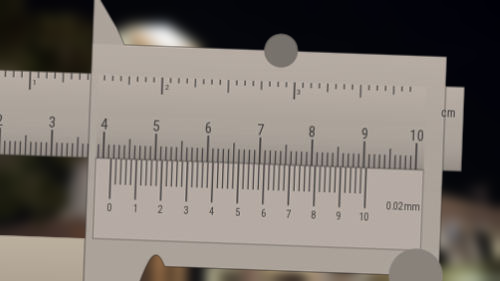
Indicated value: 41.5 mm
